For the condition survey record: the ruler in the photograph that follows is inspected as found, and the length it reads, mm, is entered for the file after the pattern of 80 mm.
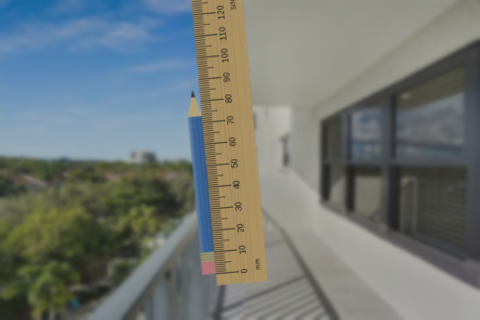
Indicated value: 85 mm
